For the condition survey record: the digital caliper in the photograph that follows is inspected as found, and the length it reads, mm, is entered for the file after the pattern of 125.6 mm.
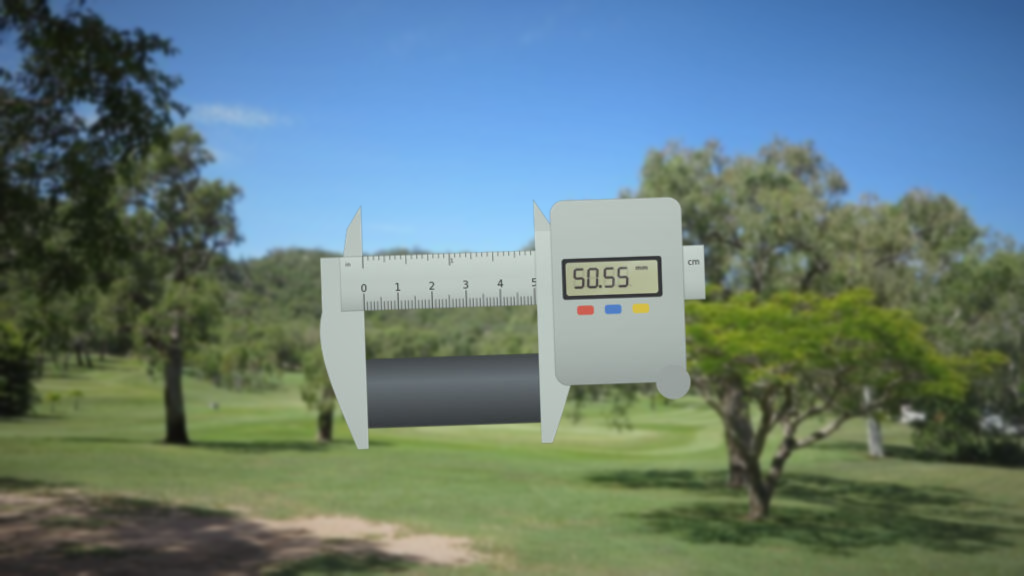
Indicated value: 50.55 mm
